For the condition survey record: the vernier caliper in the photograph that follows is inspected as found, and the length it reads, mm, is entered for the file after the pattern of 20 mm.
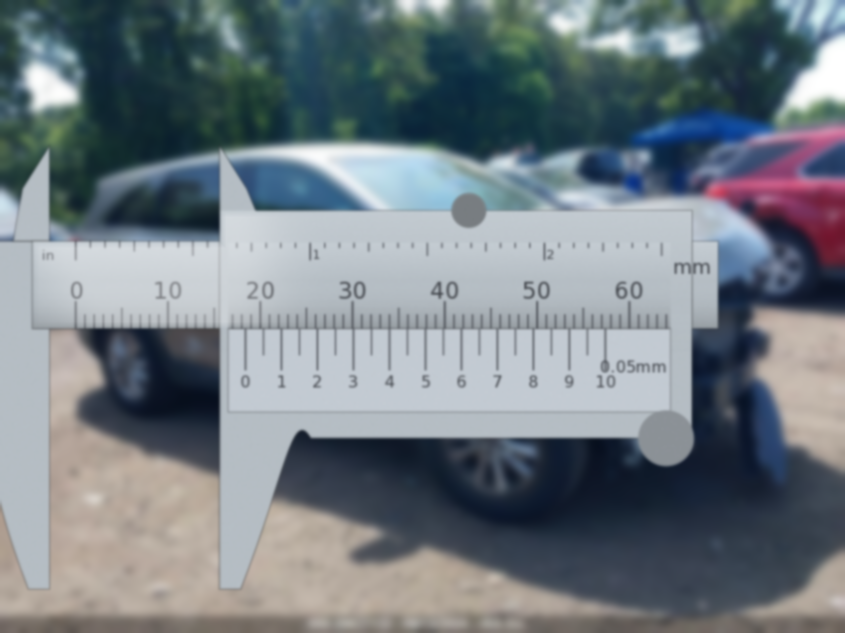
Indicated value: 18.4 mm
